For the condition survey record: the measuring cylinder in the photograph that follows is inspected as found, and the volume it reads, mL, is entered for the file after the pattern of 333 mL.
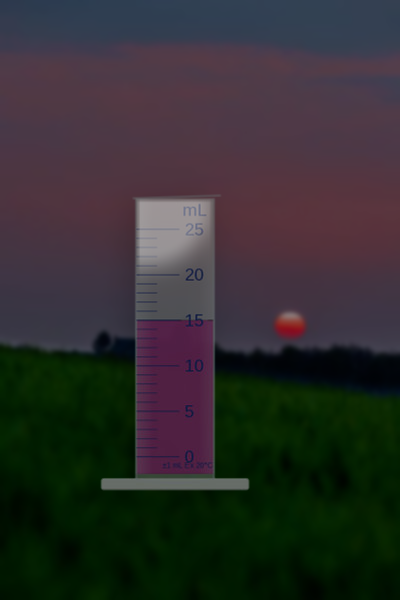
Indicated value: 15 mL
